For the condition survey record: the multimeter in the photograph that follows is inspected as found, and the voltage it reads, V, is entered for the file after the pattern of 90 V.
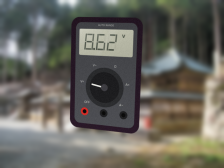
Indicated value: 8.62 V
